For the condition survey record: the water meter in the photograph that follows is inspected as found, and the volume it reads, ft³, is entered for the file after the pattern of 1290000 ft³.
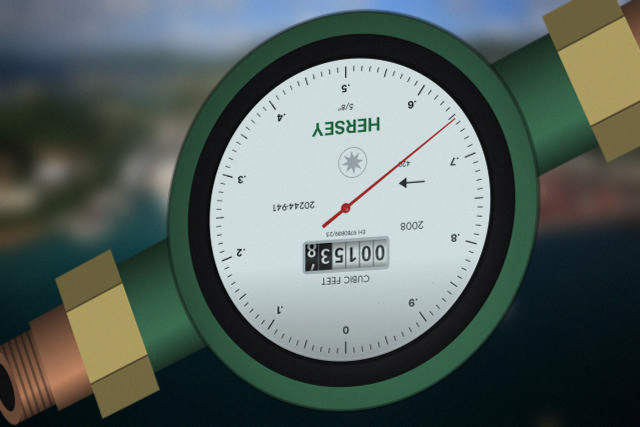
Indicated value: 1537.65 ft³
